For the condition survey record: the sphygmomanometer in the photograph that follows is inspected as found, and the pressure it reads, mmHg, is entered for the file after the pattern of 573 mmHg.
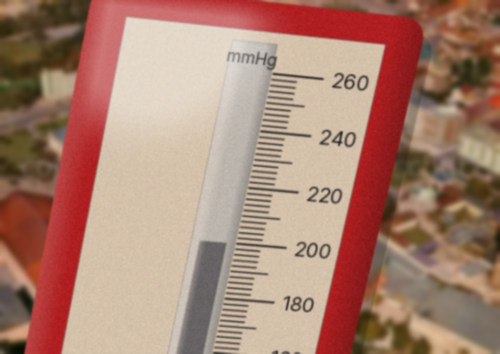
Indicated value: 200 mmHg
